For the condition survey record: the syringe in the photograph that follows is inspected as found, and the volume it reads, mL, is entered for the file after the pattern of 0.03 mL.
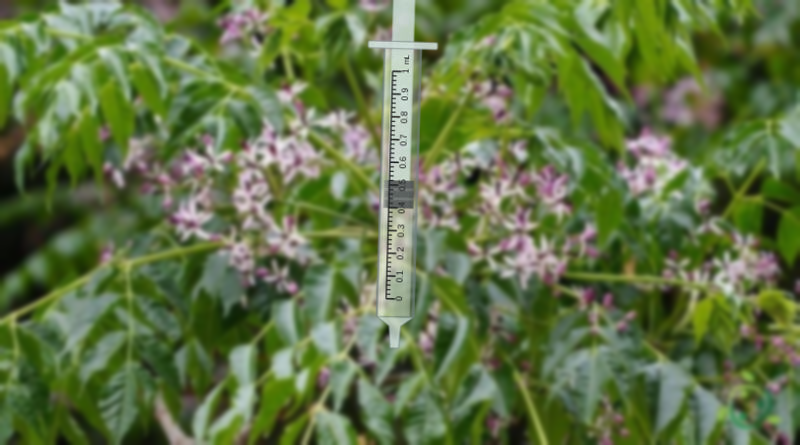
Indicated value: 0.4 mL
